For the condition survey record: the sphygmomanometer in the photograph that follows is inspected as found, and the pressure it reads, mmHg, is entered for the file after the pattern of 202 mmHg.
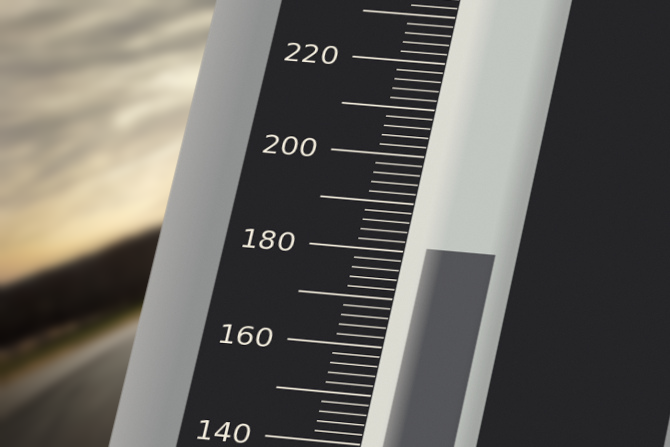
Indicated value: 181 mmHg
